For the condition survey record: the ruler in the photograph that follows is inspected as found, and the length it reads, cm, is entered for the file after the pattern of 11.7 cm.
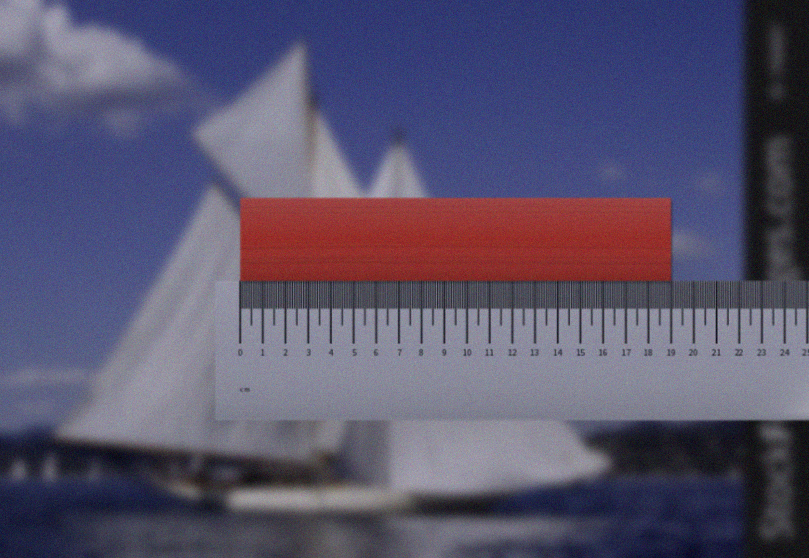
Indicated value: 19 cm
